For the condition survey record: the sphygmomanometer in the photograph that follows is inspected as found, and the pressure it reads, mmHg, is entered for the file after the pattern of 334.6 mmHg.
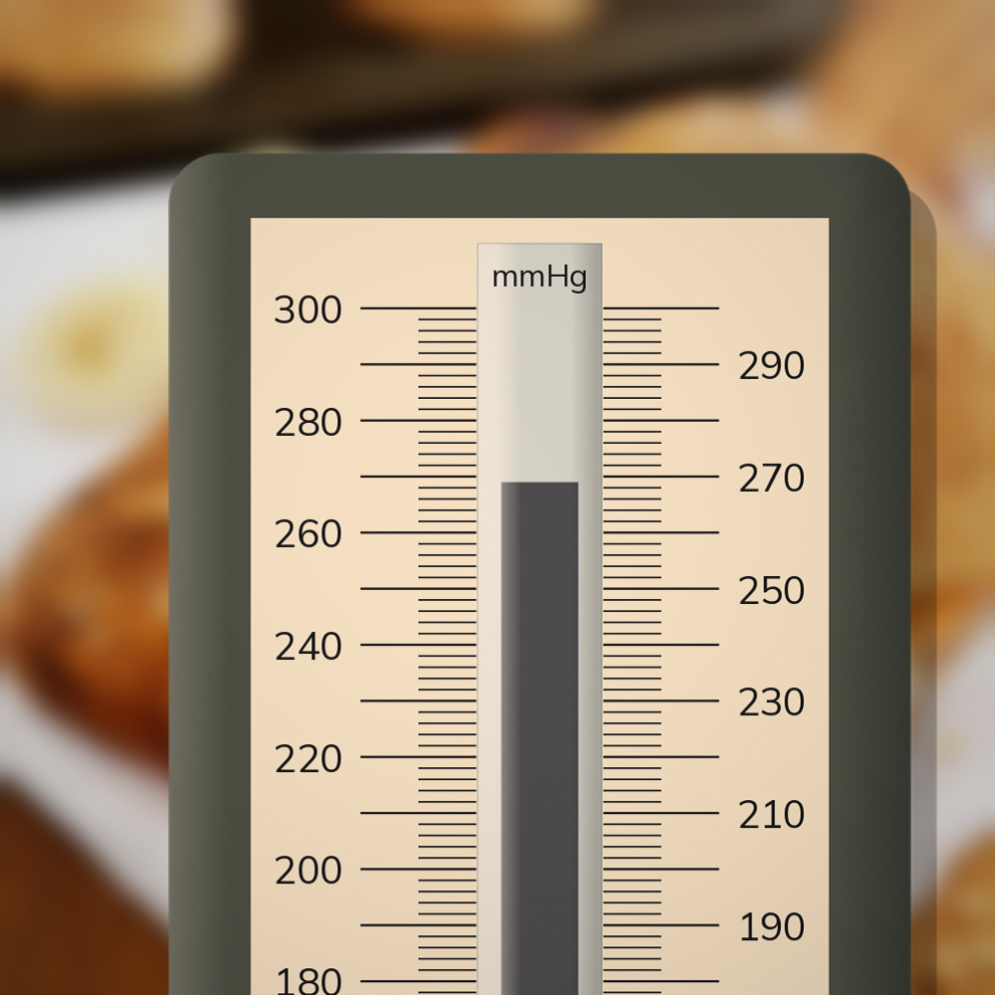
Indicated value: 269 mmHg
